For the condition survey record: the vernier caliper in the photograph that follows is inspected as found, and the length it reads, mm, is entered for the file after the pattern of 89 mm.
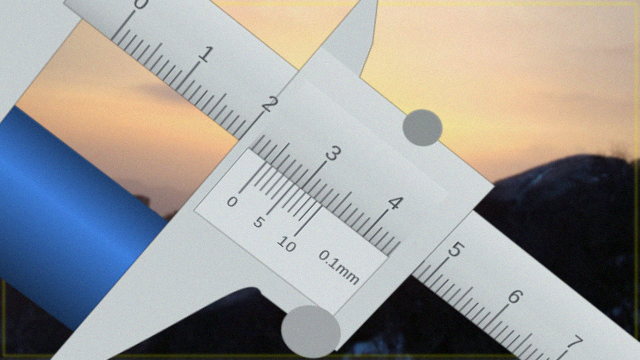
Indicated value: 24.4 mm
